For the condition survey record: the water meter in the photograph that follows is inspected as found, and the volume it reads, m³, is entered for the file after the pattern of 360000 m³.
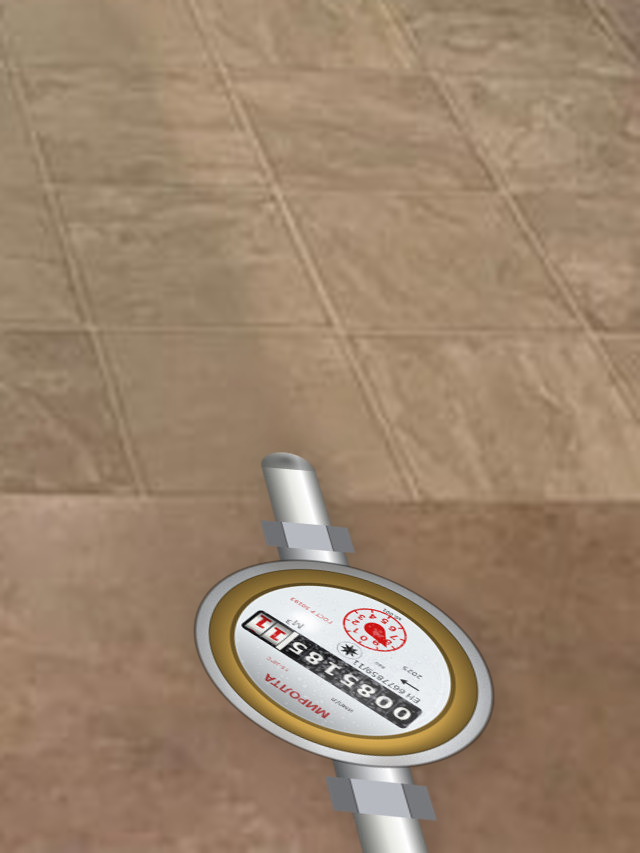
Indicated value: 85185.108 m³
